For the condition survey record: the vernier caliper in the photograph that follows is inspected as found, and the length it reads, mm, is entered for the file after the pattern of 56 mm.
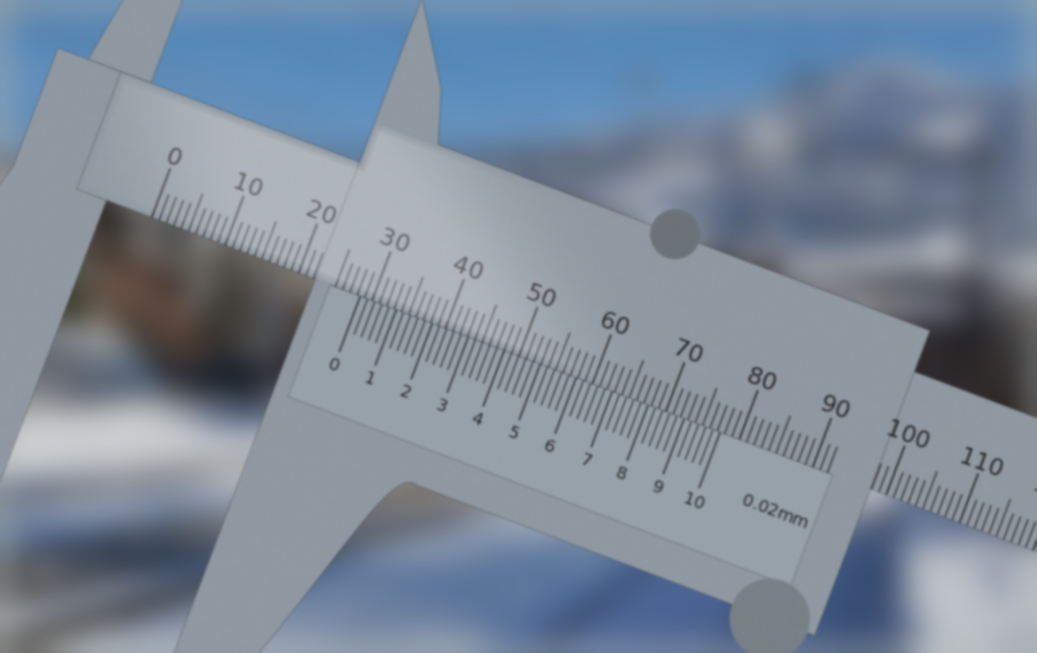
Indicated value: 28.4 mm
